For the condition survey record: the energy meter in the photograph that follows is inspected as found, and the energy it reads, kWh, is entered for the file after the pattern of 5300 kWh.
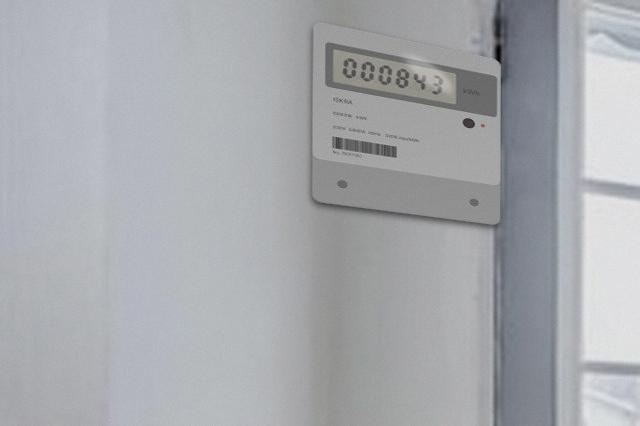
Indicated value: 843 kWh
